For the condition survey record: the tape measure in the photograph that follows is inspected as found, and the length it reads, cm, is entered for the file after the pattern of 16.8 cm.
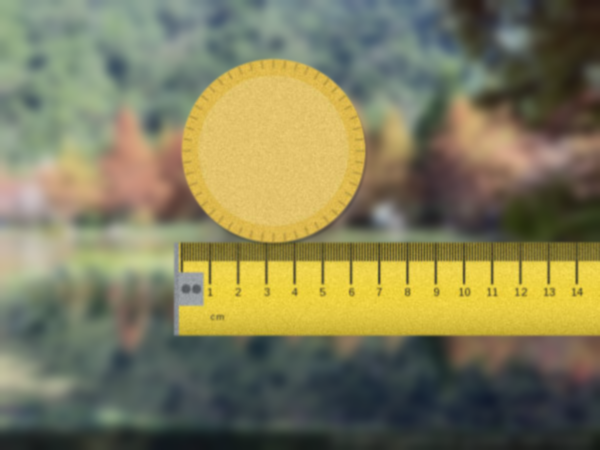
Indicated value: 6.5 cm
